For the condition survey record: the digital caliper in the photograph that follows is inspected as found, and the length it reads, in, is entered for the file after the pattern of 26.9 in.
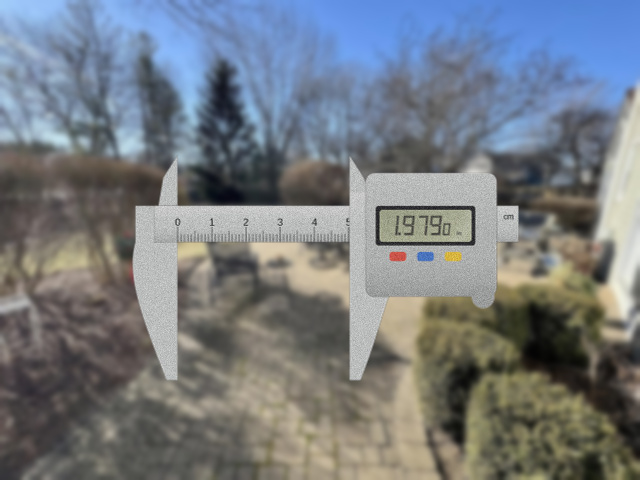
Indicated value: 1.9790 in
